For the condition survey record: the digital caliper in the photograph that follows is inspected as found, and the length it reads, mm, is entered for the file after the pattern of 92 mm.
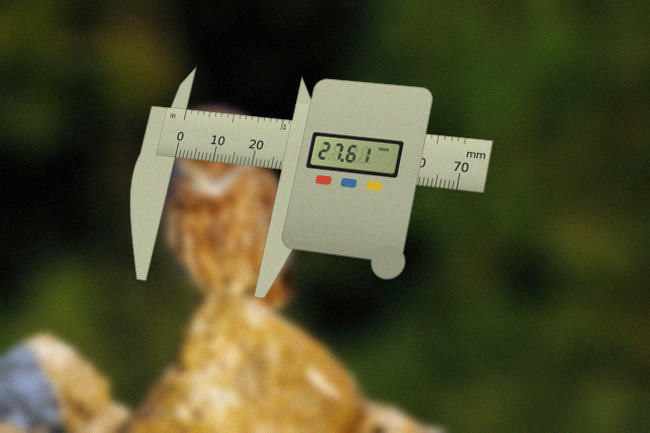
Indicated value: 27.61 mm
